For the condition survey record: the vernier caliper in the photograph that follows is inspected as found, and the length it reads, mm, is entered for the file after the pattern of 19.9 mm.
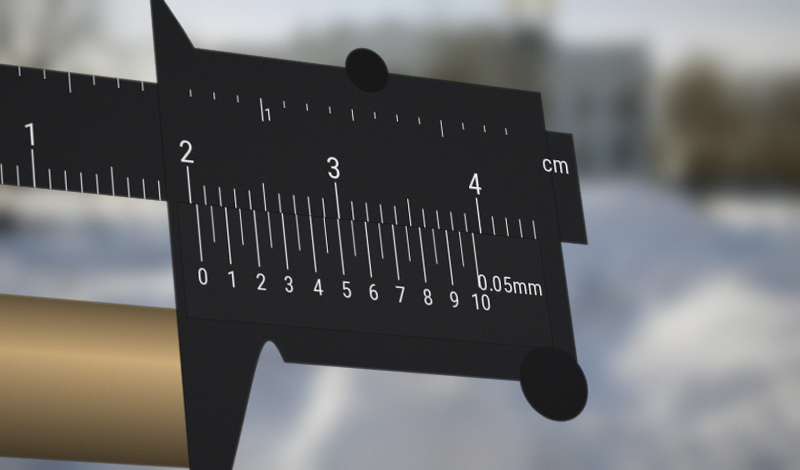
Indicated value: 20.4 mm
